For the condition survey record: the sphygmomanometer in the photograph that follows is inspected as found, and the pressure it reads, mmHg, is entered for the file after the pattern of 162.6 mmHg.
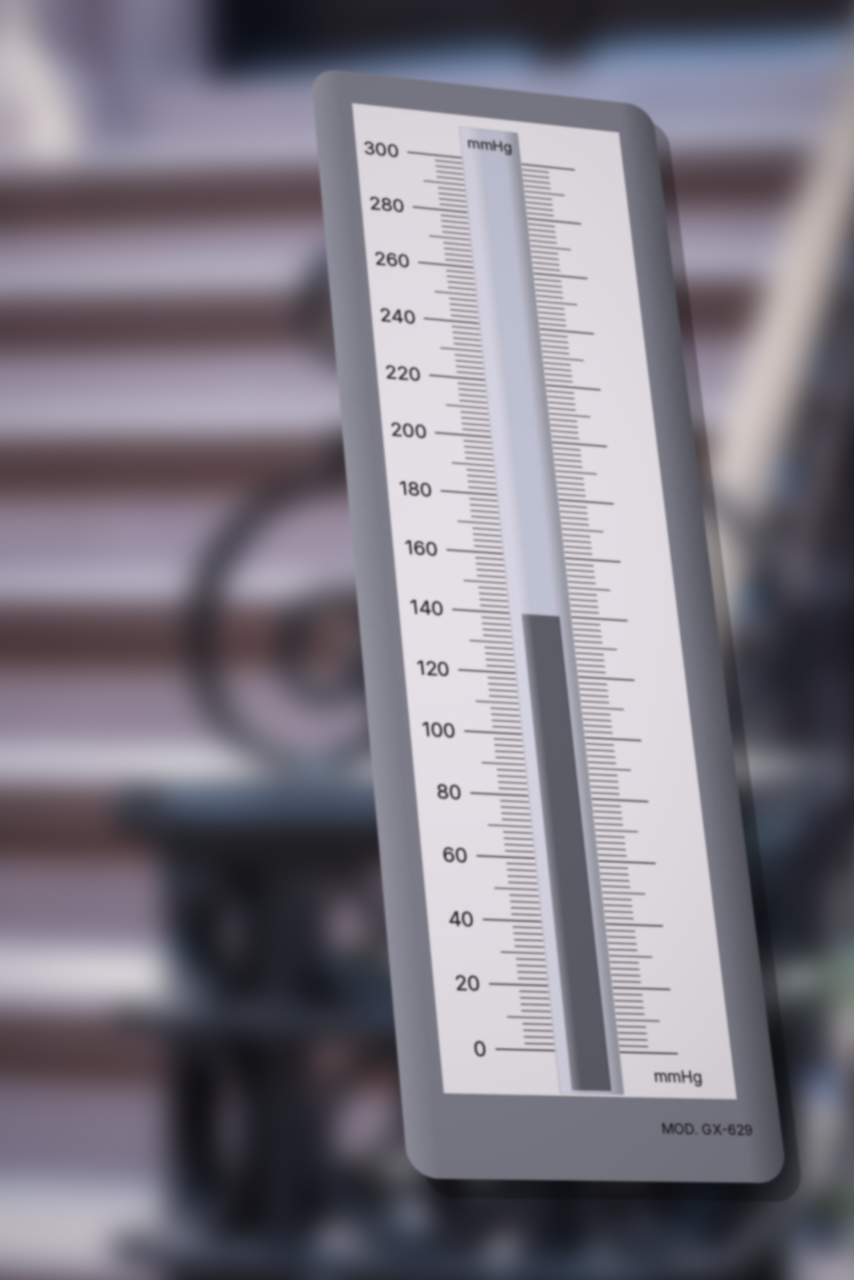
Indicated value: 140 mmHg
